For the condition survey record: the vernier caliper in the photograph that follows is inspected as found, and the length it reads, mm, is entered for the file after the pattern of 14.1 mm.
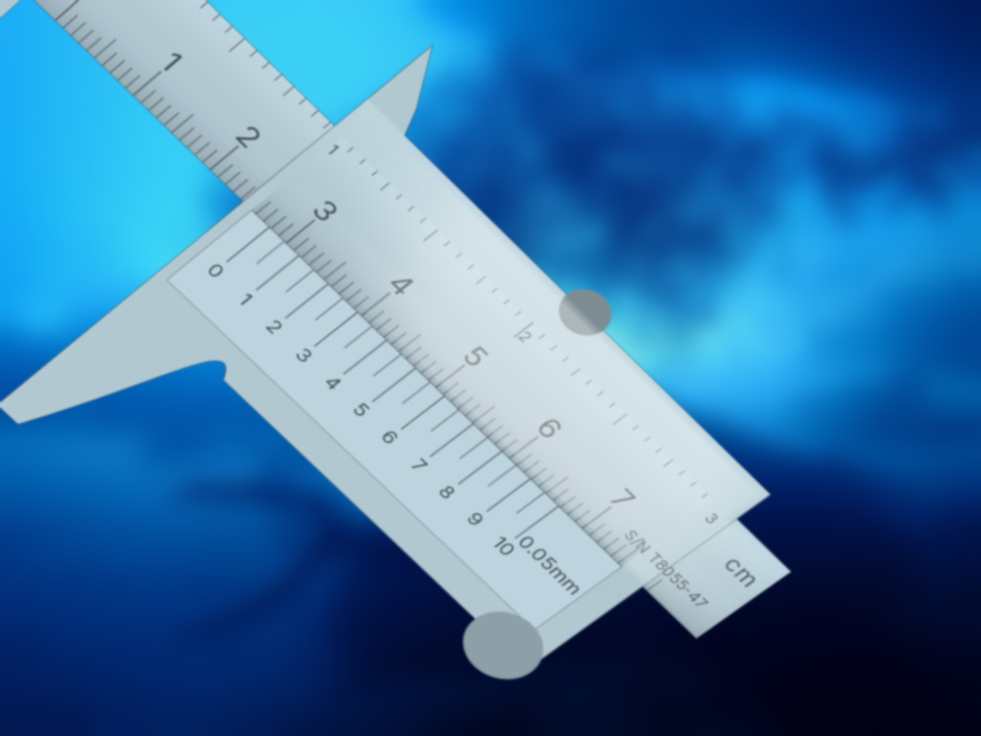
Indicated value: 27.8 mm
